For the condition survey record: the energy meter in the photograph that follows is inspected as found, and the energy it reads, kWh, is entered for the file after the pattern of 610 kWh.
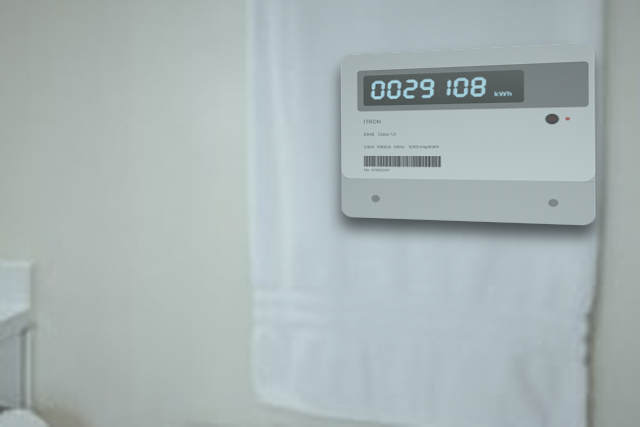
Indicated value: 29108 kWh
